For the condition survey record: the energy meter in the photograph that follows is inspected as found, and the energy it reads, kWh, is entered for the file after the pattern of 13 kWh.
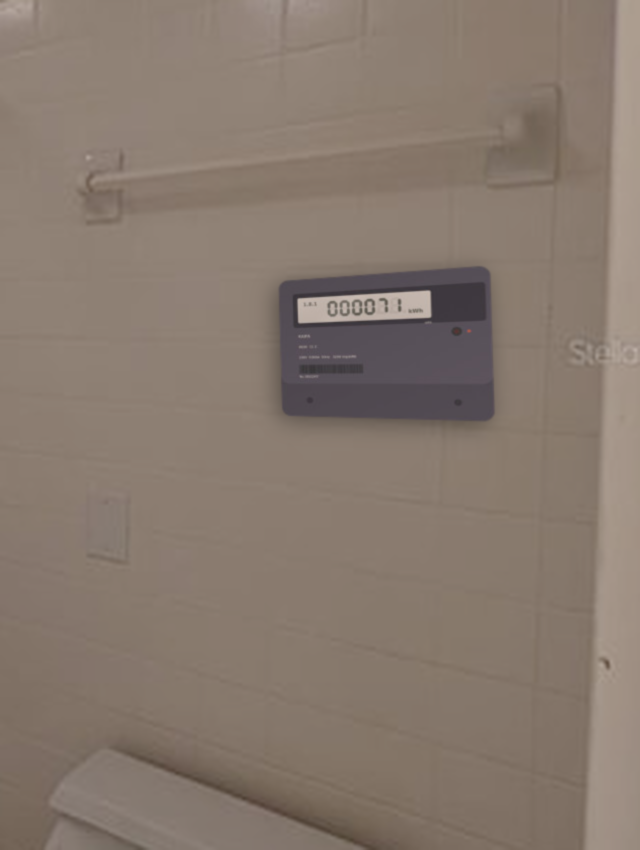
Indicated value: 71 kWh
